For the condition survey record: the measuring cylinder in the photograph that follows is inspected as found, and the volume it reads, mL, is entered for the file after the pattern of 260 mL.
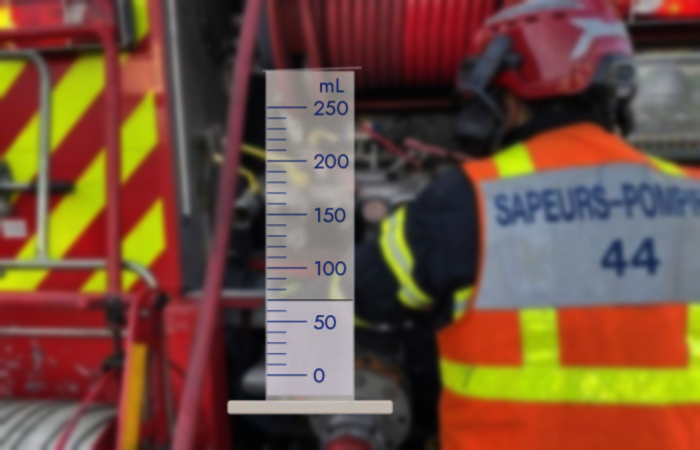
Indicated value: 70 mL
